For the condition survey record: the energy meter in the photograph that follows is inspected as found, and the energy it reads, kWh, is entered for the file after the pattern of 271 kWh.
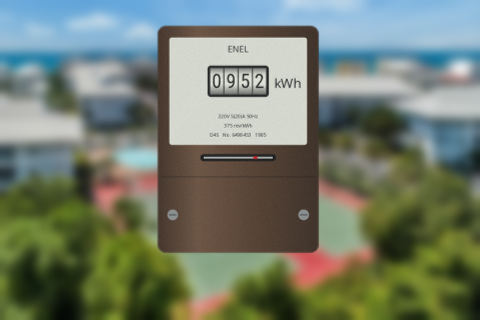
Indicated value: 952 kWh
